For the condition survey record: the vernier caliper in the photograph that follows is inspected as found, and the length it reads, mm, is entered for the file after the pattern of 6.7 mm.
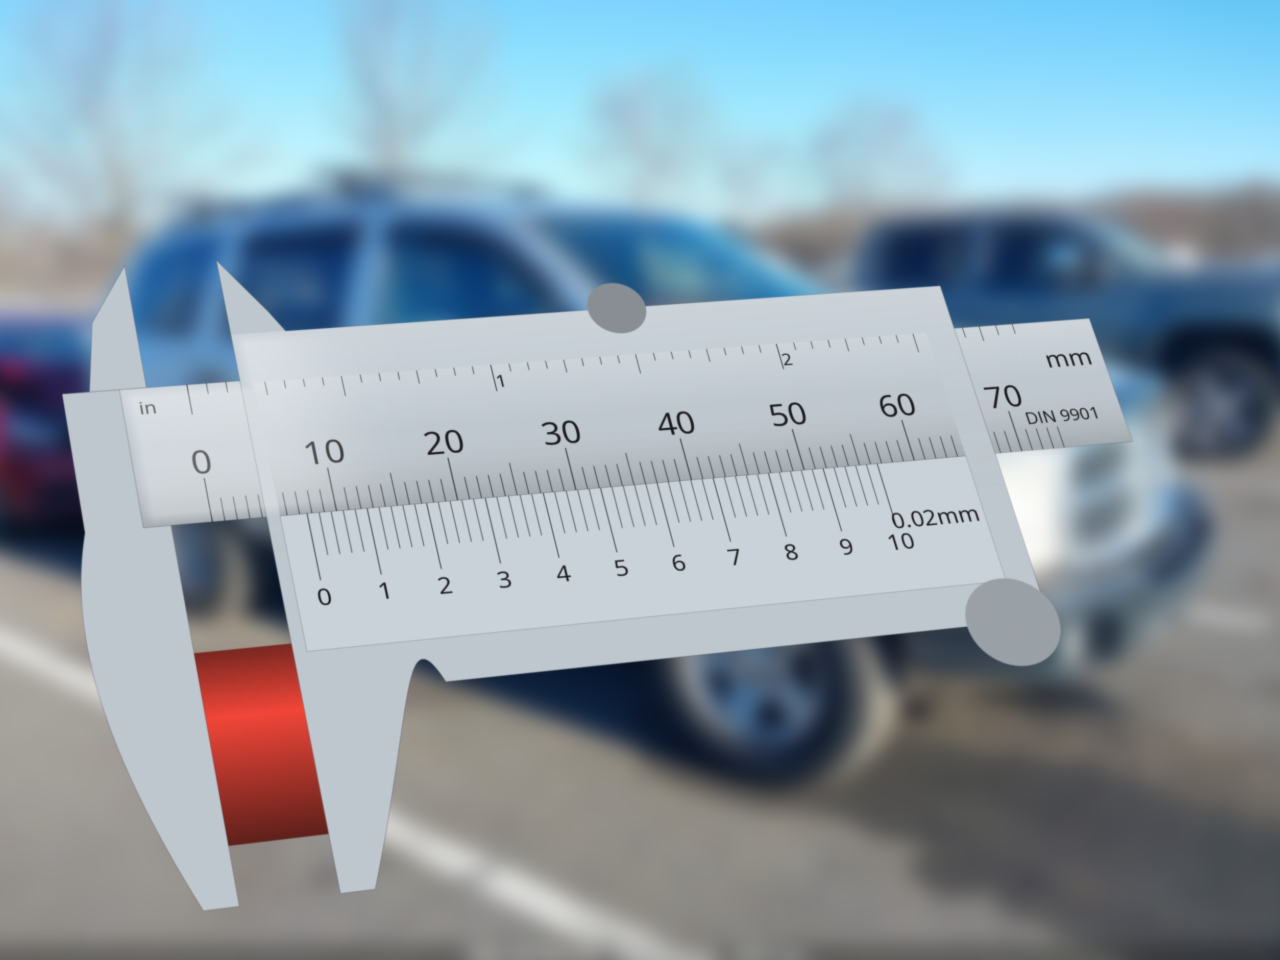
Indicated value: 7.6 mm
